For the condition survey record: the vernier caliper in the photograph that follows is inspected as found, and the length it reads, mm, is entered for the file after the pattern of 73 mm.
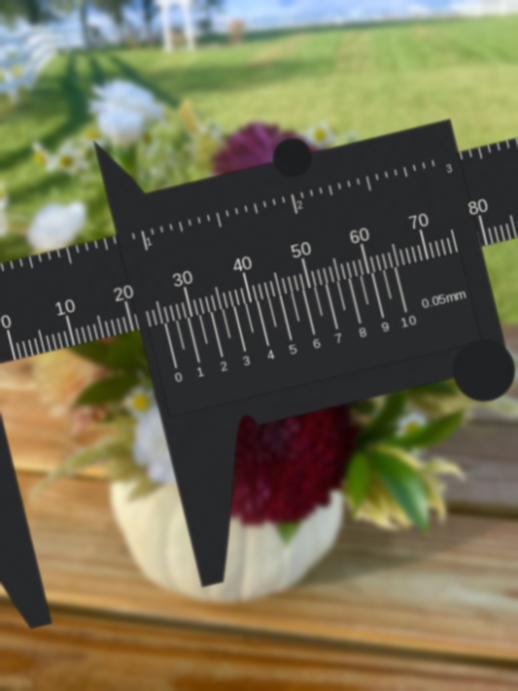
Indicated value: 25.5 mm
